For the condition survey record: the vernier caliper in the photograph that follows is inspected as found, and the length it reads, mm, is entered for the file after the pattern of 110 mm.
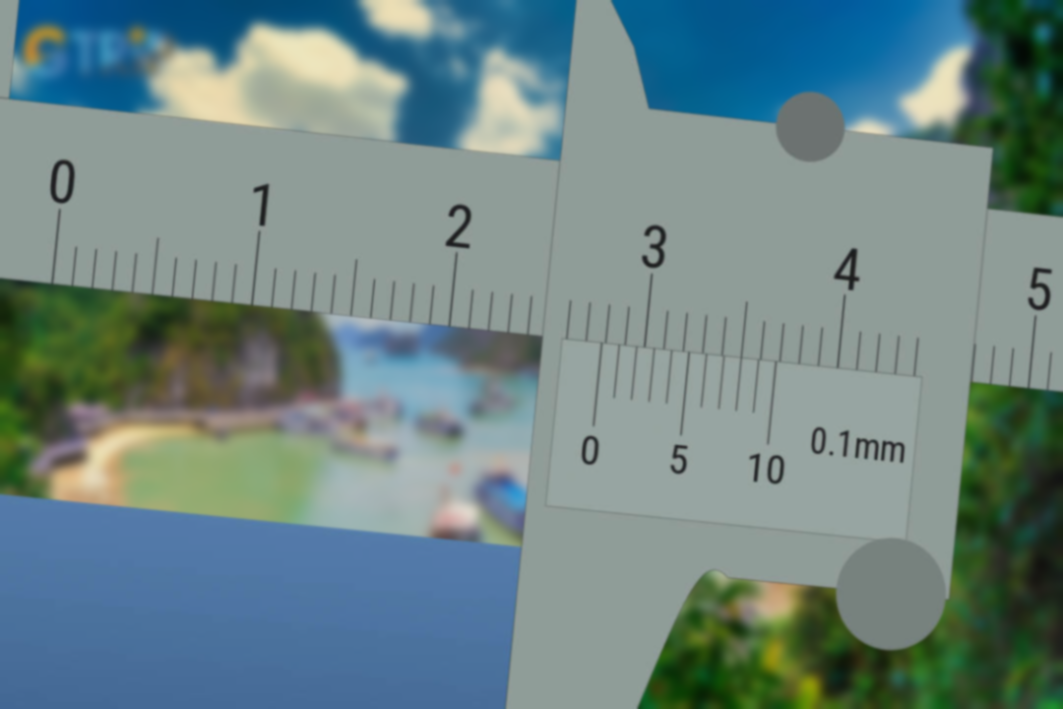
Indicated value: 27.8 mm
